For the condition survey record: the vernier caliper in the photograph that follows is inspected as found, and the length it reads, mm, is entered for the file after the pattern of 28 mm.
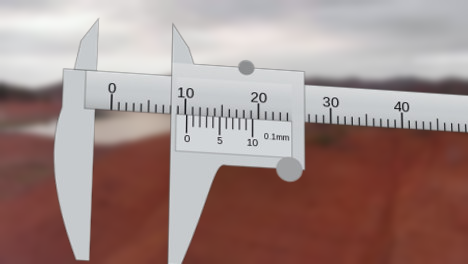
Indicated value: 10.2 mm
